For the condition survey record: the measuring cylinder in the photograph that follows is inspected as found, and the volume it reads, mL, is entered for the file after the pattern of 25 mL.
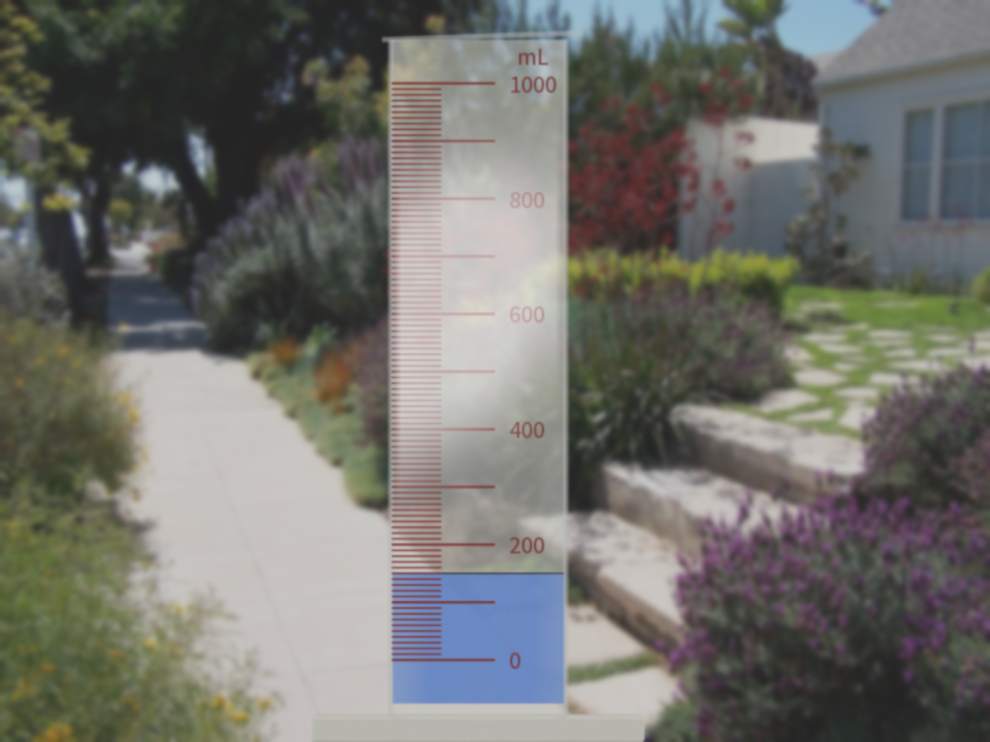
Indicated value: 150 mL
